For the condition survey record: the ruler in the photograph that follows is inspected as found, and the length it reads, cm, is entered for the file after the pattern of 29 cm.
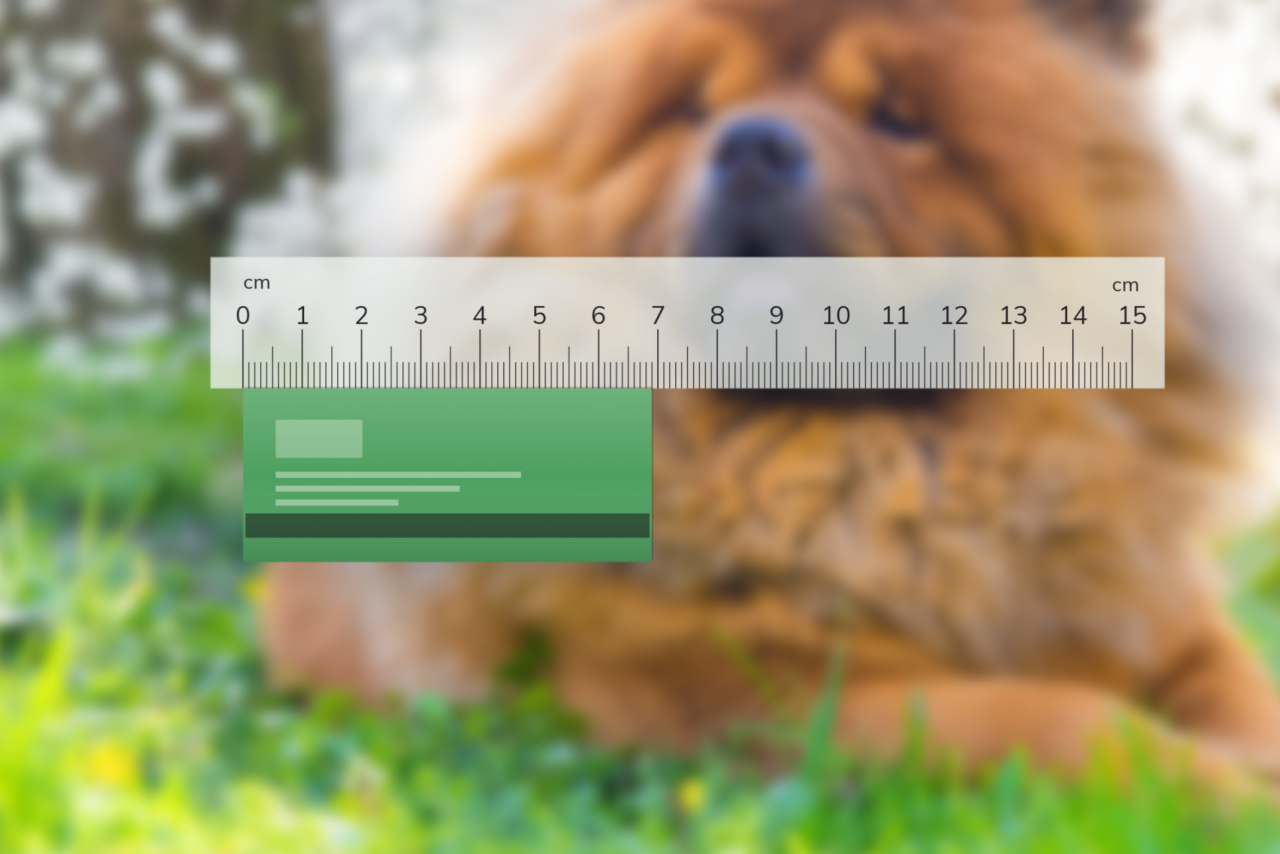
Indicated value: 6.9 cm
